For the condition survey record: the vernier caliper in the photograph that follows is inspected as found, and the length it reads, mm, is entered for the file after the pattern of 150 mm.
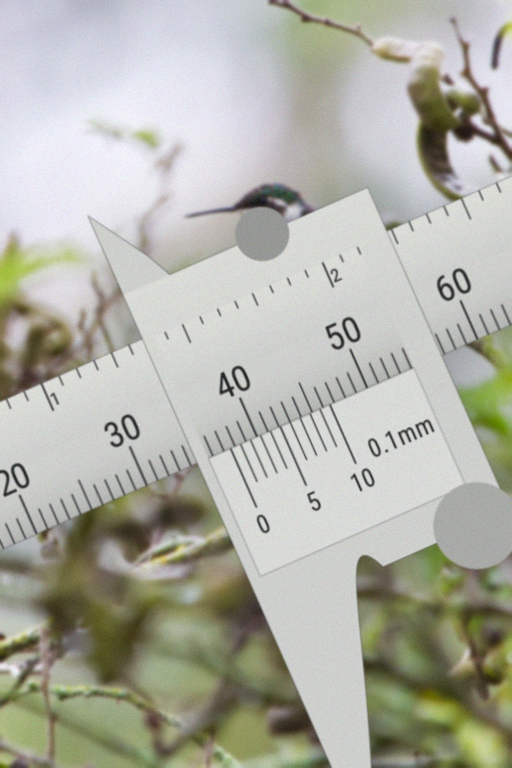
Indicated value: 37.6 mm
